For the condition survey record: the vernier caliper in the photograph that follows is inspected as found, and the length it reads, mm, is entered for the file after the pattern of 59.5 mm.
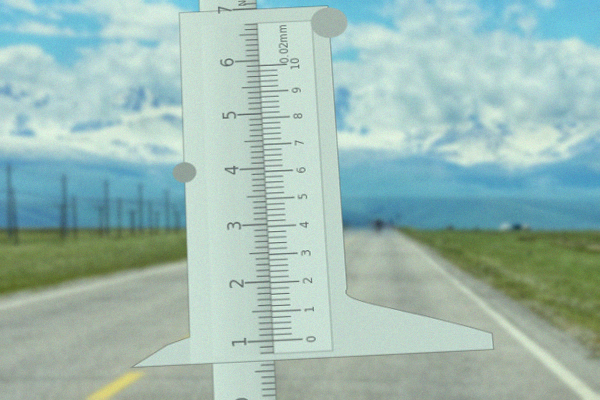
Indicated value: 10.0 mm
